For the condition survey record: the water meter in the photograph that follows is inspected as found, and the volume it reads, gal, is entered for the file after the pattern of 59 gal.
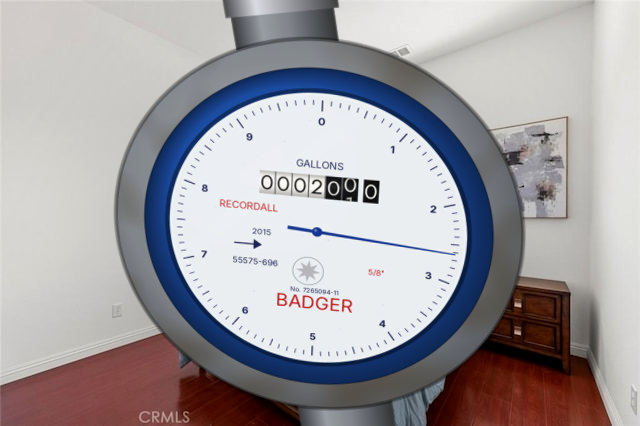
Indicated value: 2002.6 gal
